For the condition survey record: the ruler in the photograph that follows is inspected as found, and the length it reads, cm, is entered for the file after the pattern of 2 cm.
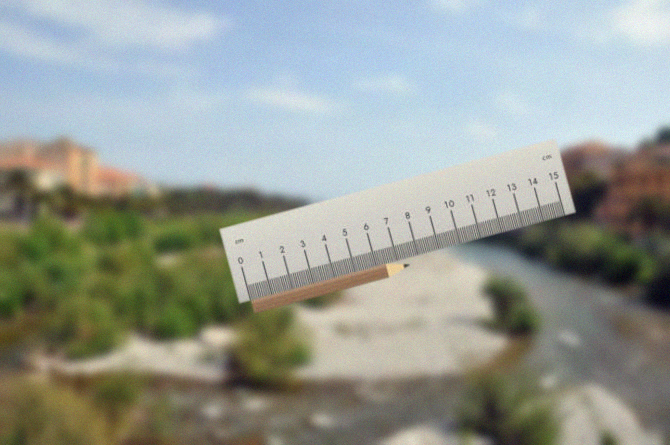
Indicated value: 7.5 cm
